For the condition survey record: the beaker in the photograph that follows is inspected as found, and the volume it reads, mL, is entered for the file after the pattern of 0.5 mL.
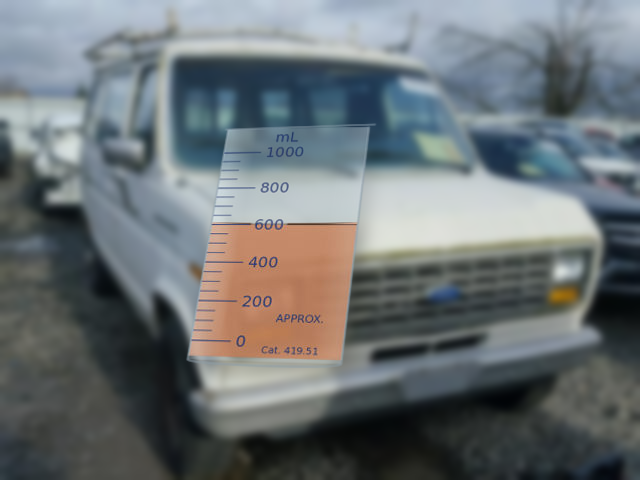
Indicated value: 600 mL
